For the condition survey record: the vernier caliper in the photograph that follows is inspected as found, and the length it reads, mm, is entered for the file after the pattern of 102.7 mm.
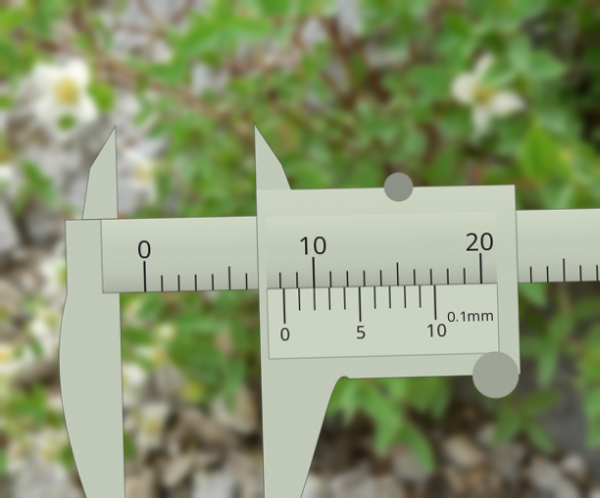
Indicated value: 8.2 mm
